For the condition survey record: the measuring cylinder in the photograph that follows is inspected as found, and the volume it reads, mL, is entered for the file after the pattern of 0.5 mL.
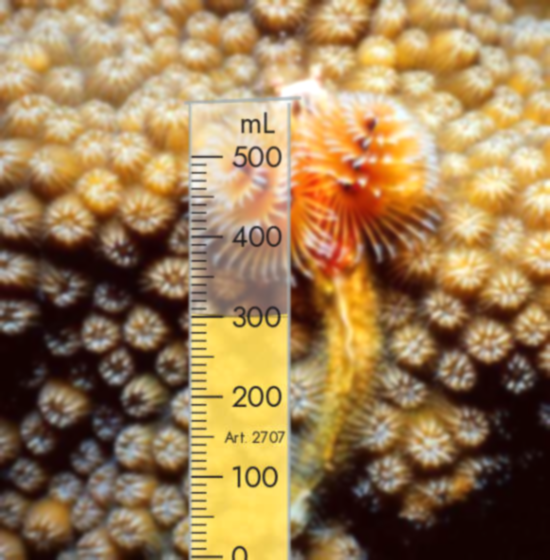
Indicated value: 300 mL
